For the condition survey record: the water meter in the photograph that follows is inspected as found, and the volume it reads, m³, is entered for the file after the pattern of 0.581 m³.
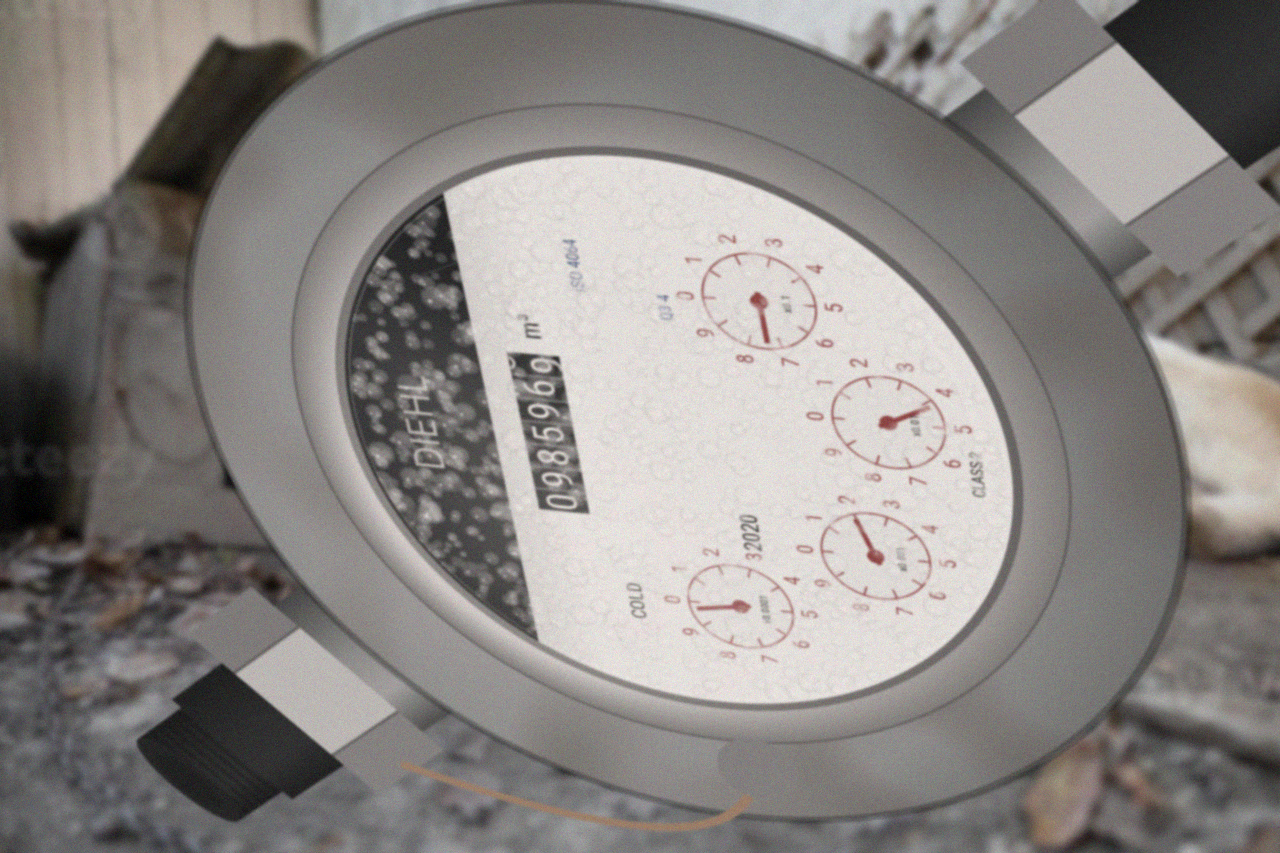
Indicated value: 985968.7419 m³
